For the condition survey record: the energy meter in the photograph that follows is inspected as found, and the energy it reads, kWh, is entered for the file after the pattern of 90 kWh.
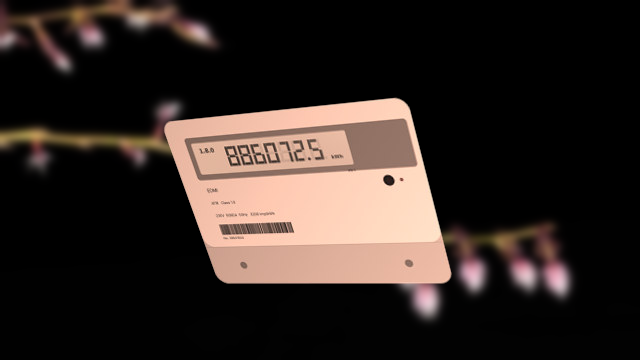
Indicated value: 886072.5 kWh
